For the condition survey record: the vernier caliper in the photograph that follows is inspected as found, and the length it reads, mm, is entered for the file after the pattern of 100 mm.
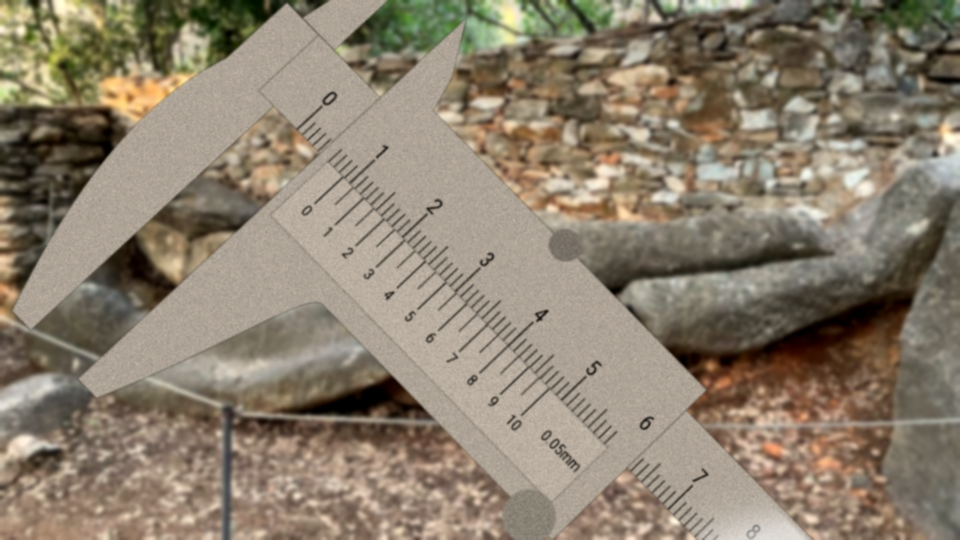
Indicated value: 8.8 mm
